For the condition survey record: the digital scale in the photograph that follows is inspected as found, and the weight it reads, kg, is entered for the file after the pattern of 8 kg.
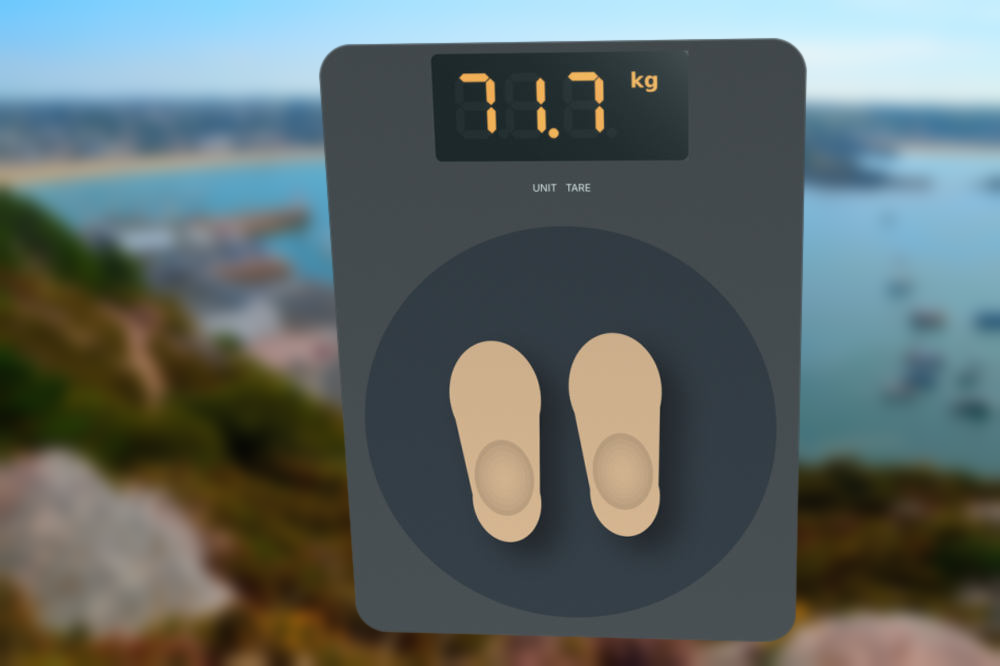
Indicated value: 71.7 kg
